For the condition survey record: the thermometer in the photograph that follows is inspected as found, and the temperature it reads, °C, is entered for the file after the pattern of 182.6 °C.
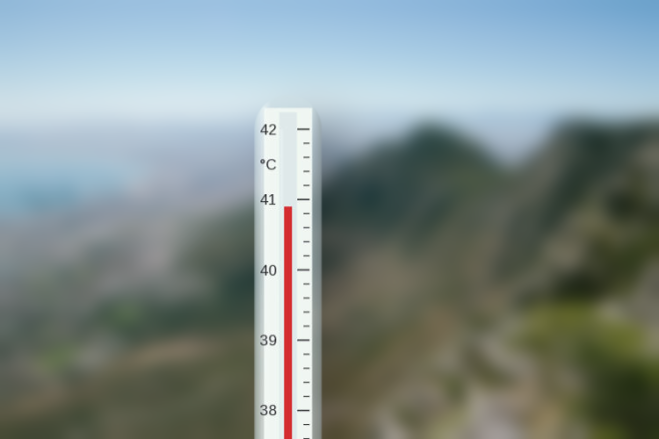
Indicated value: 40.9 °C
